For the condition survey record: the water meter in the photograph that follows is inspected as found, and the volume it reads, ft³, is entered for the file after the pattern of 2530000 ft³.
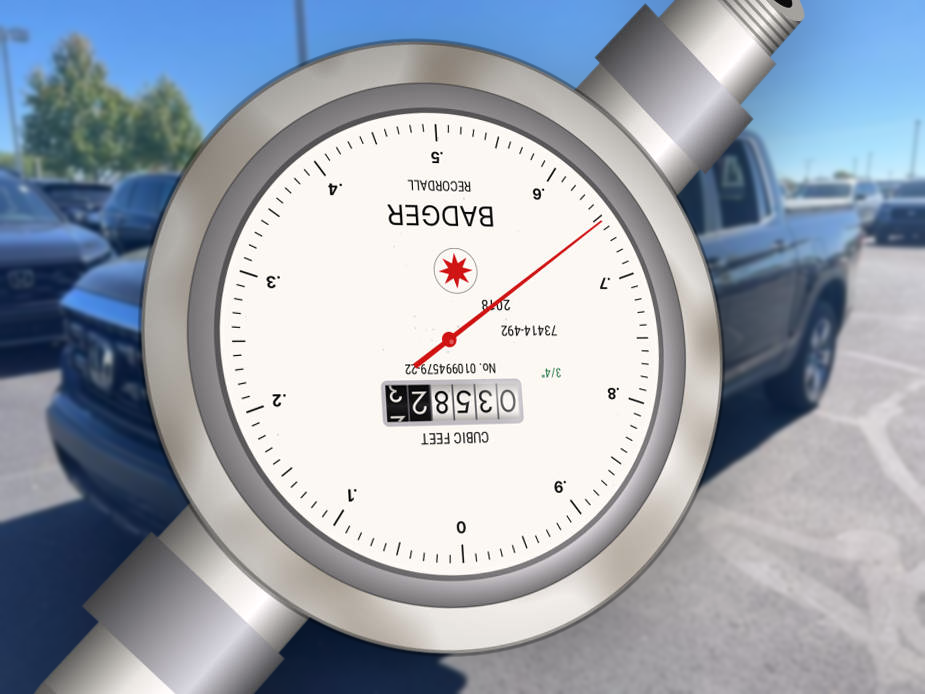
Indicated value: 35822.65 ft³
